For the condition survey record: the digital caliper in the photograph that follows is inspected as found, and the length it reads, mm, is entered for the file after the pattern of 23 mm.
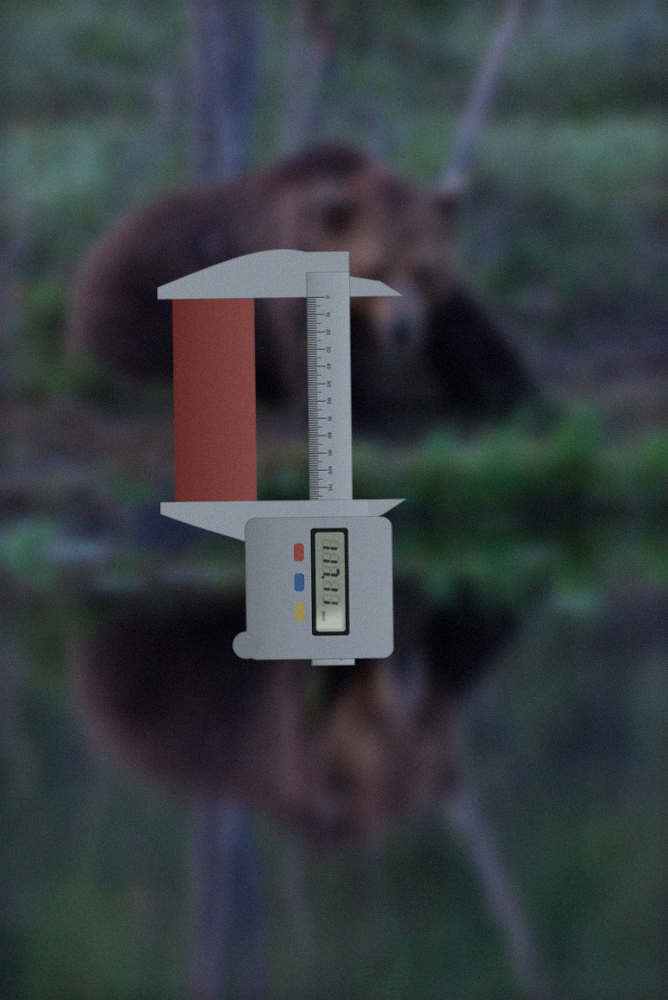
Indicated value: 117.11 mm
